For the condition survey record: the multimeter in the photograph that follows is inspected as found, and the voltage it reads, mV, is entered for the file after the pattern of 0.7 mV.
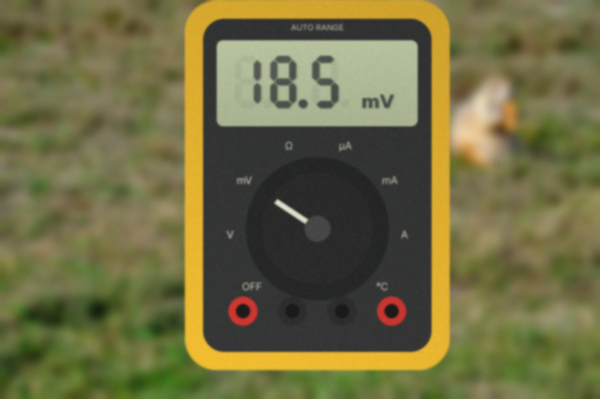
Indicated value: 18.5 mV
